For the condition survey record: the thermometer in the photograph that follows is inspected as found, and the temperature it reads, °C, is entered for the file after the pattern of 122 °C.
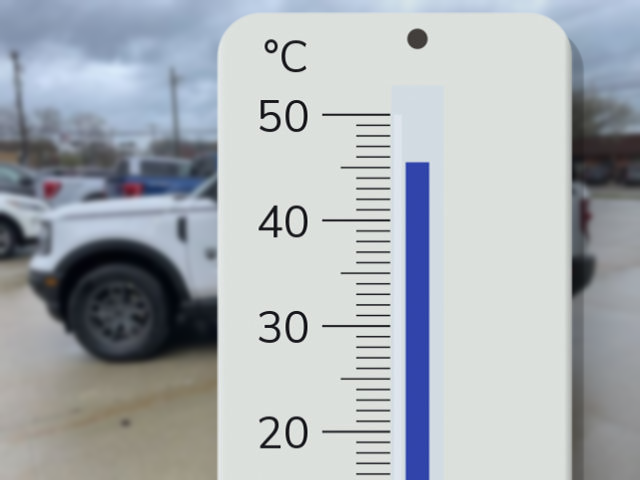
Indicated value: 45.5 °C
